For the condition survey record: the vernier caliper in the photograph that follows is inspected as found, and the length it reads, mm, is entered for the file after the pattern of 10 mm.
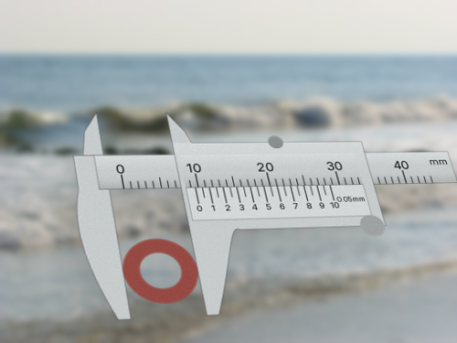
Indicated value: 9.6 mm
